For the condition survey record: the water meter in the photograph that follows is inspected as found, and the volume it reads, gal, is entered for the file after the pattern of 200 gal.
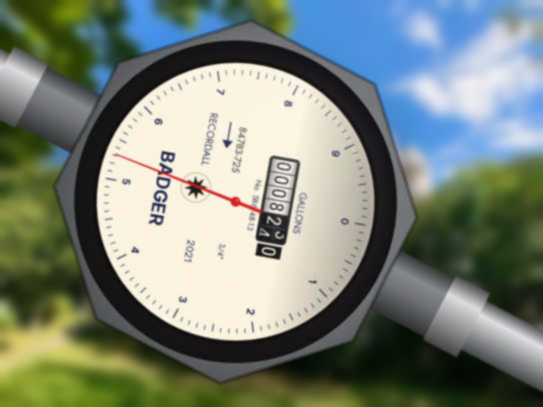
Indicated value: 8235.3 gal
